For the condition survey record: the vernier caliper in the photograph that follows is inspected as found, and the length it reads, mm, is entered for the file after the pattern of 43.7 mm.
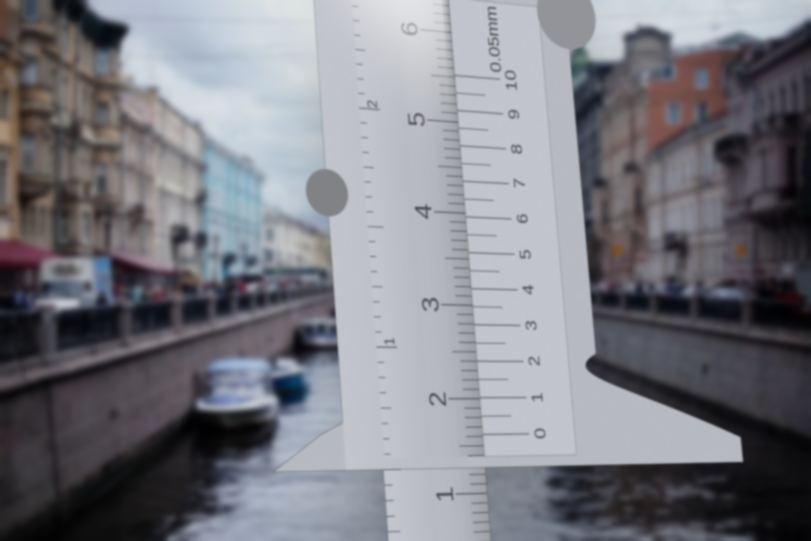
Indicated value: 16.2 mm
